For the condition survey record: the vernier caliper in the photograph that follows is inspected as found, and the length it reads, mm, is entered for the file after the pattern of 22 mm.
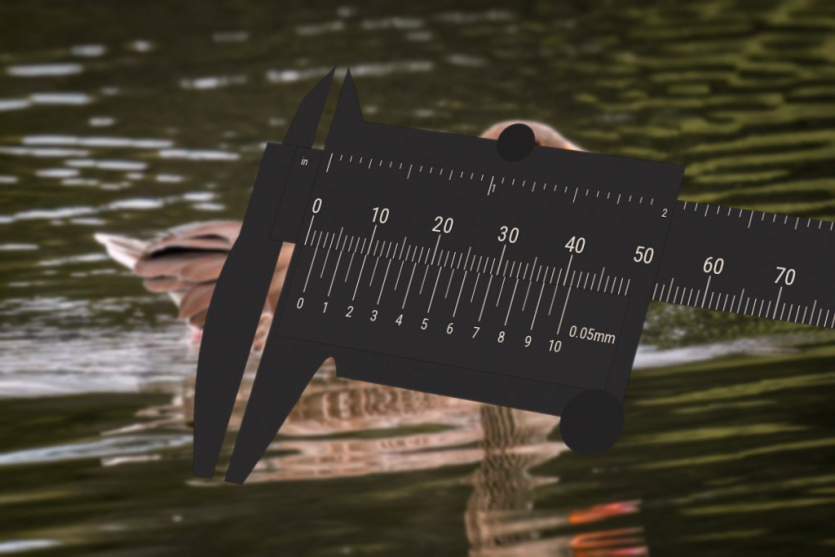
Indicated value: 2.0 mm
